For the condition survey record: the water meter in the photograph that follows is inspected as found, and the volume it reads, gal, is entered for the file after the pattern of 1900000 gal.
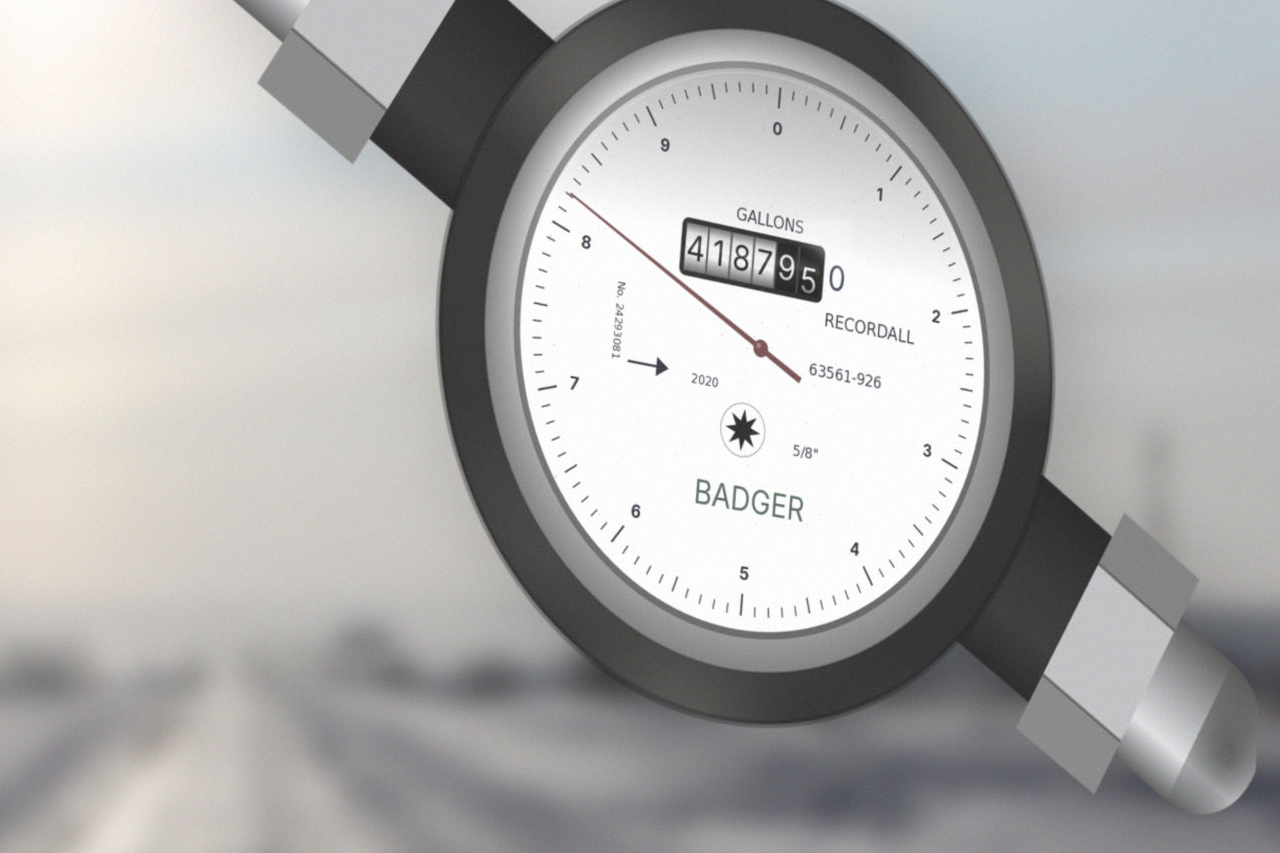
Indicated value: 4187948.2 gal
